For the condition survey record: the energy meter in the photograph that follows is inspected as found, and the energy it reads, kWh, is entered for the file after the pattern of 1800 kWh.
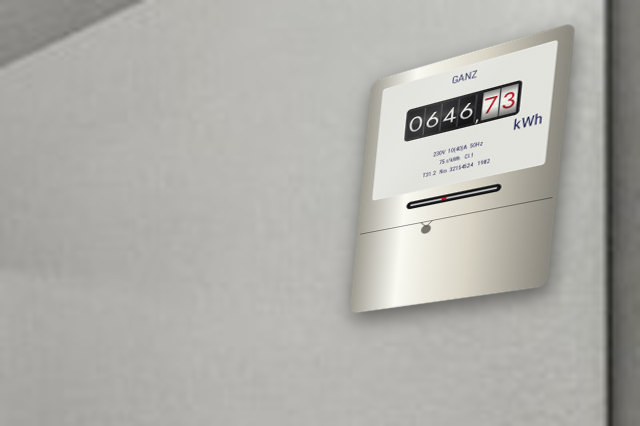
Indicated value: 646.73 kWh
